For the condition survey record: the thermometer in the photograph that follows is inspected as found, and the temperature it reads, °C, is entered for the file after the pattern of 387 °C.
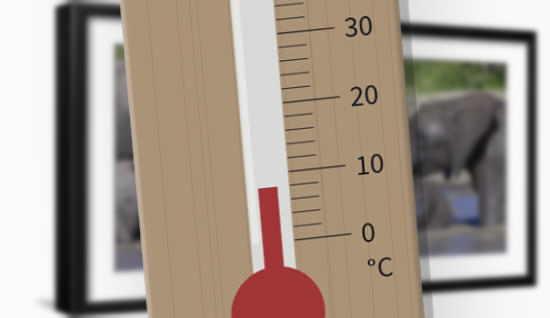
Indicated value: 8 °C
